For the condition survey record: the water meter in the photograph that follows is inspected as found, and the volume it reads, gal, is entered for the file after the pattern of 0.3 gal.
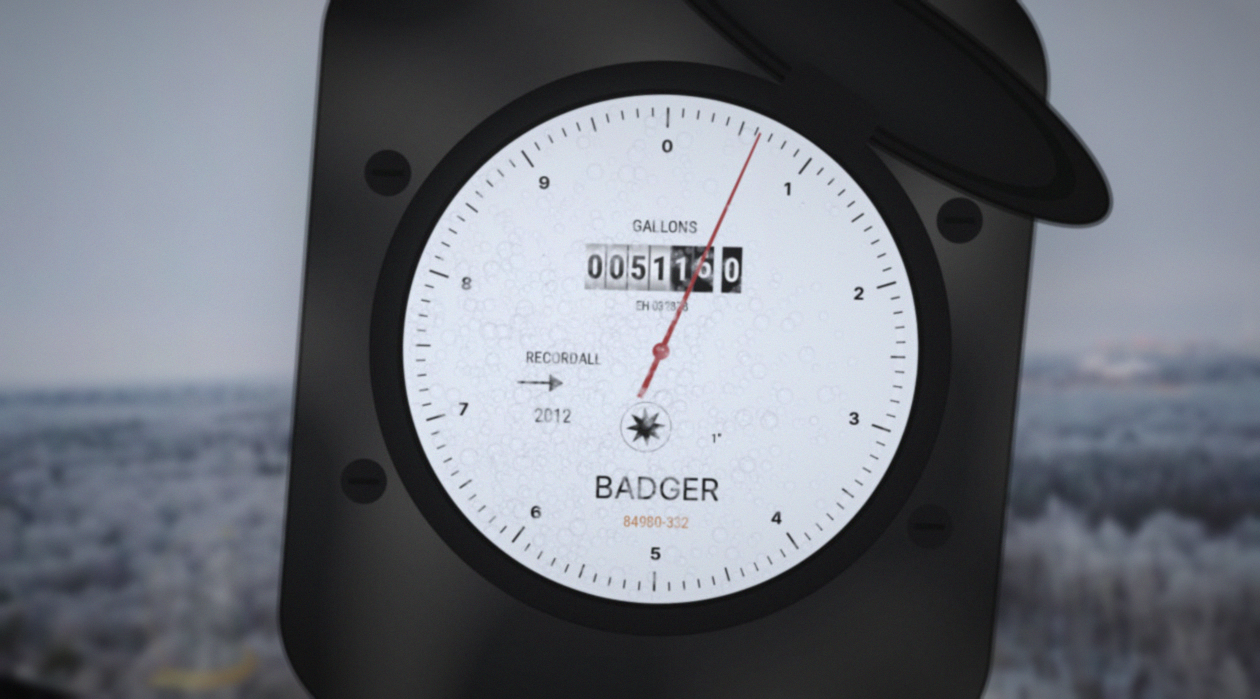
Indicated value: 51160.6 gal
